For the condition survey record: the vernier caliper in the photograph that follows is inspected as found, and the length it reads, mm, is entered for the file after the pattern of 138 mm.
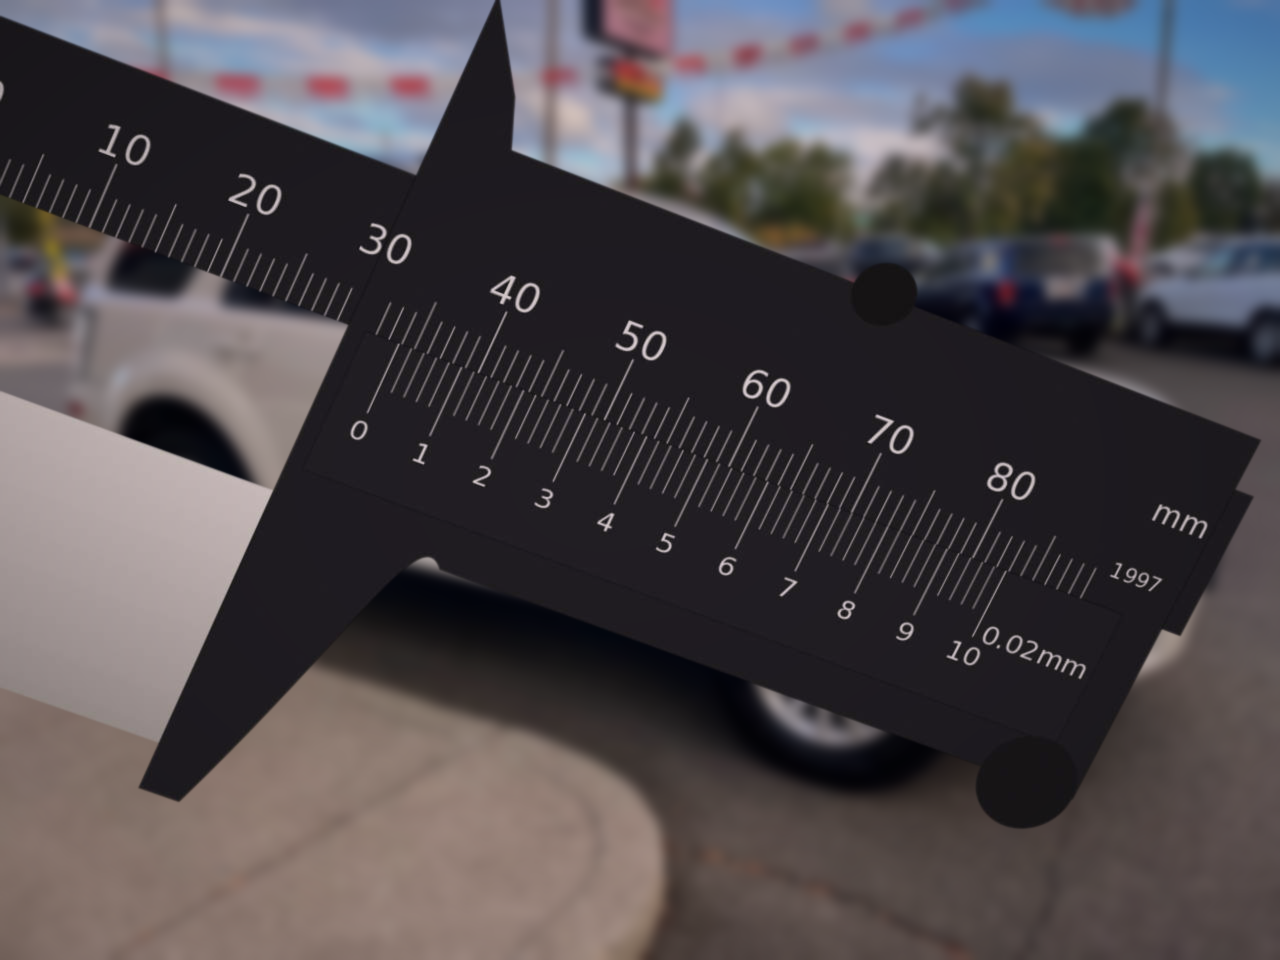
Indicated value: 33.8 mm
